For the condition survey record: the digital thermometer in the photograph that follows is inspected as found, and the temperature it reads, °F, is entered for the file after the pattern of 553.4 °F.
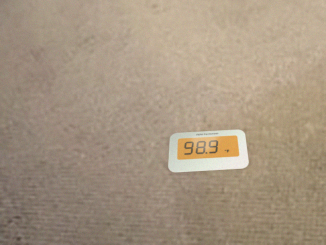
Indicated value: 98.9 °F
